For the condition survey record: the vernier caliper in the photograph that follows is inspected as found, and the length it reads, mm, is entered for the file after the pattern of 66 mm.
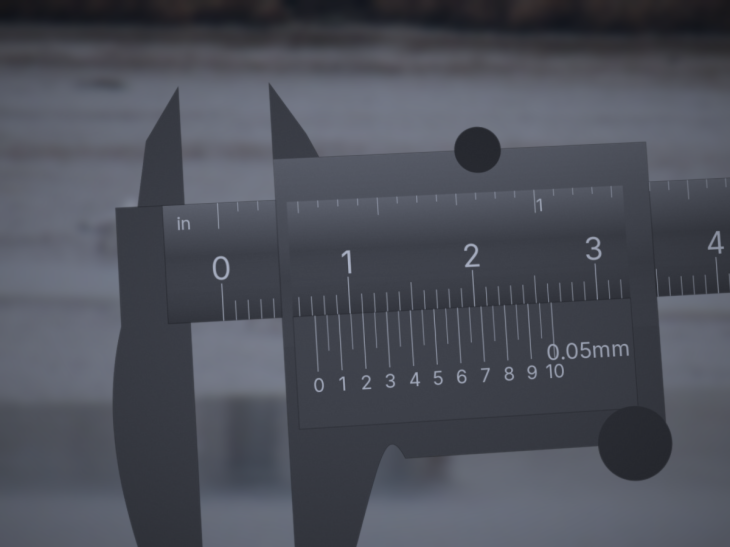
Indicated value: 7.2 mm
